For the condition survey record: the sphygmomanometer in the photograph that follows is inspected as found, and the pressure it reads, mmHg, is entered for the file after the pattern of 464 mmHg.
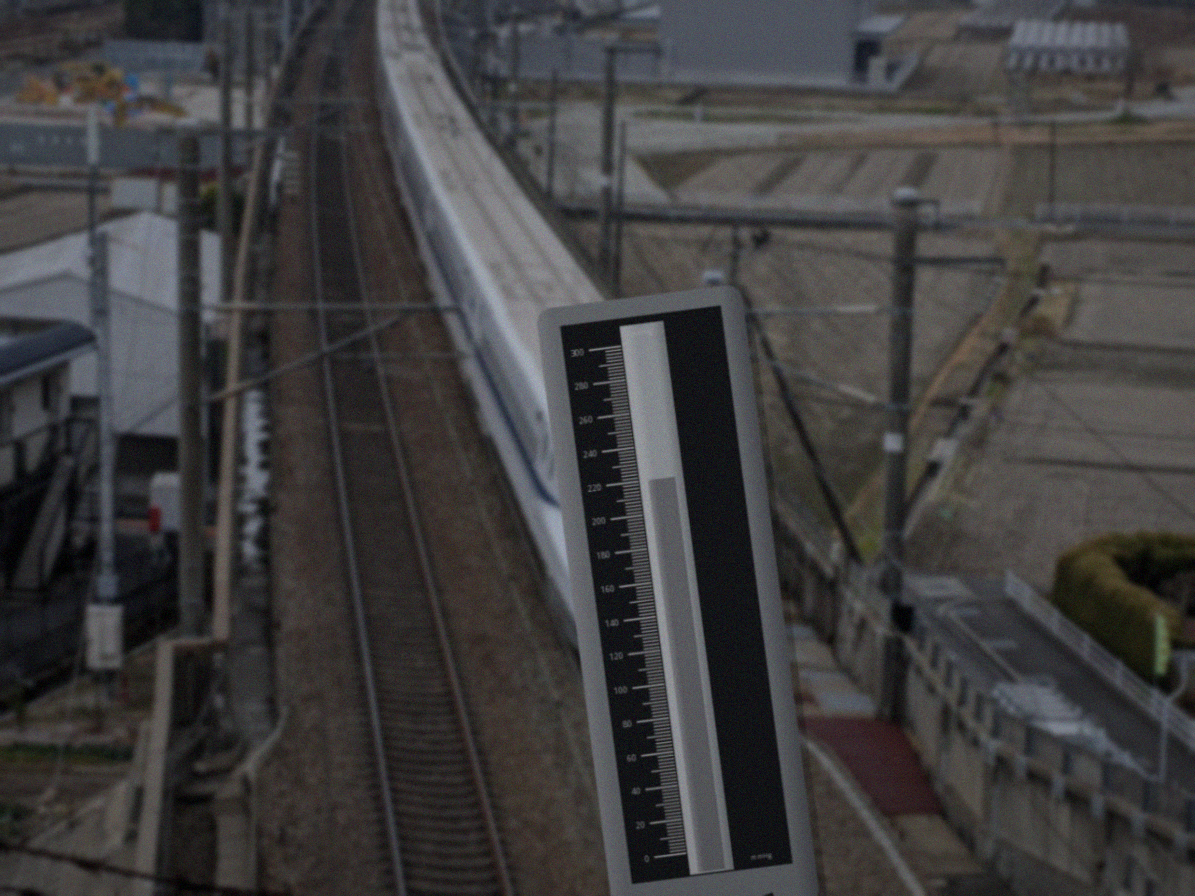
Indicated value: 220 mmHg
